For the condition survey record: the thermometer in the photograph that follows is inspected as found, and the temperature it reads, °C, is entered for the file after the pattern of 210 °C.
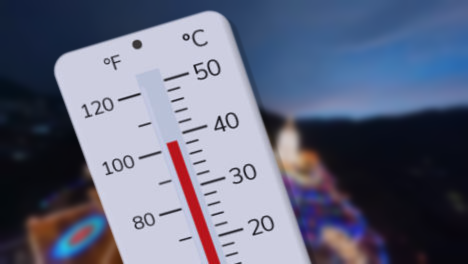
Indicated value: 39 °C
